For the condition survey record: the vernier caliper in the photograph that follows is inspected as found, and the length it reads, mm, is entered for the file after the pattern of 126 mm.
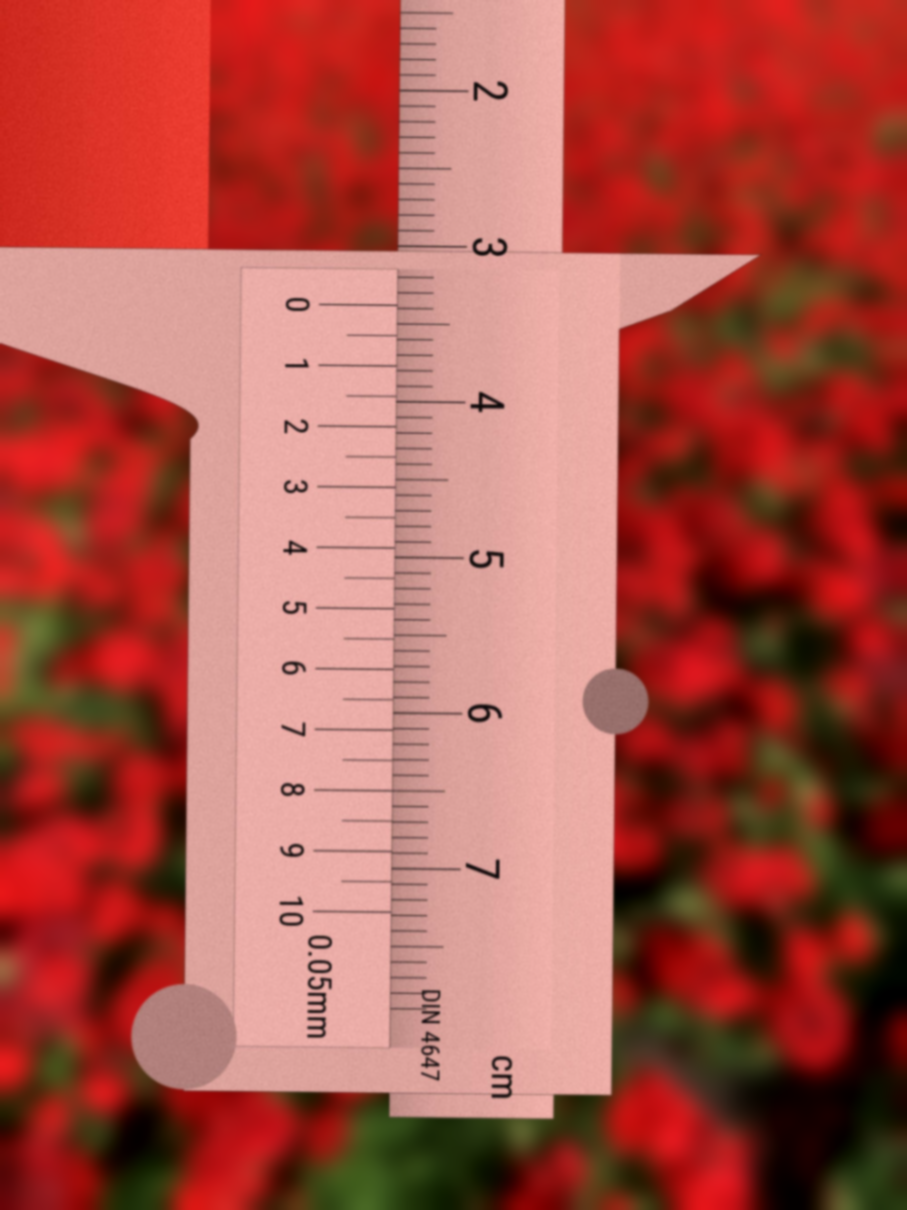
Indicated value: 33.8 mm
